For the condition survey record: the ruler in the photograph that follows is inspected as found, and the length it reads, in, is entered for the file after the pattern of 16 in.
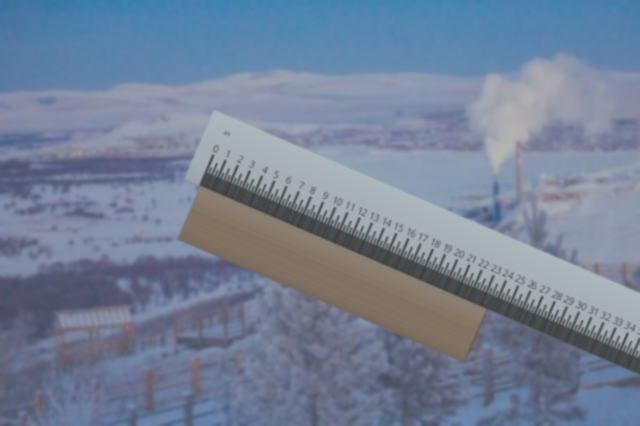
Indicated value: 23.5 in
